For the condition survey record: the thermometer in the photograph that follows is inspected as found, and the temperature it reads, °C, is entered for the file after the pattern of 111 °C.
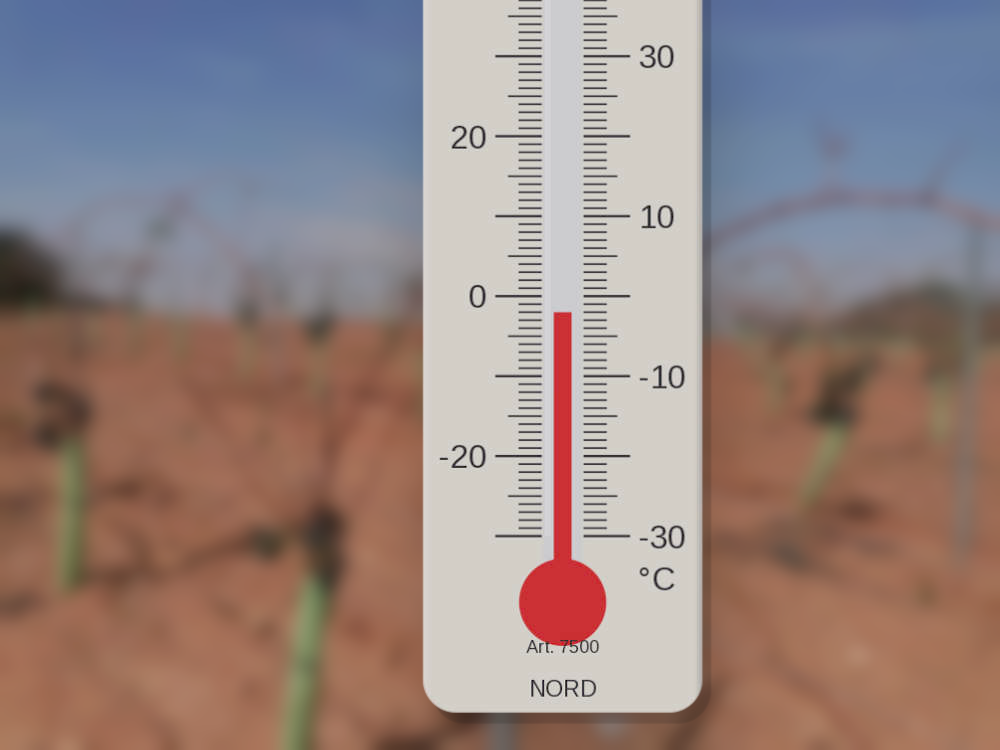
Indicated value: -2 °C
